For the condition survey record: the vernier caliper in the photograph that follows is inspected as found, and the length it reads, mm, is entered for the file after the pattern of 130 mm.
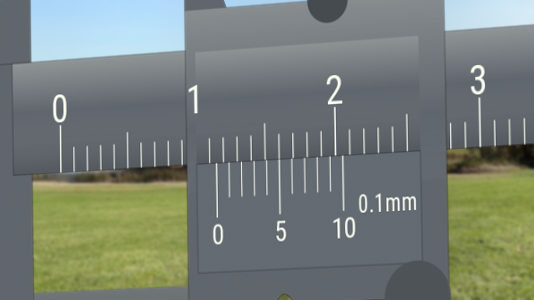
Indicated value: 11.5 mm
